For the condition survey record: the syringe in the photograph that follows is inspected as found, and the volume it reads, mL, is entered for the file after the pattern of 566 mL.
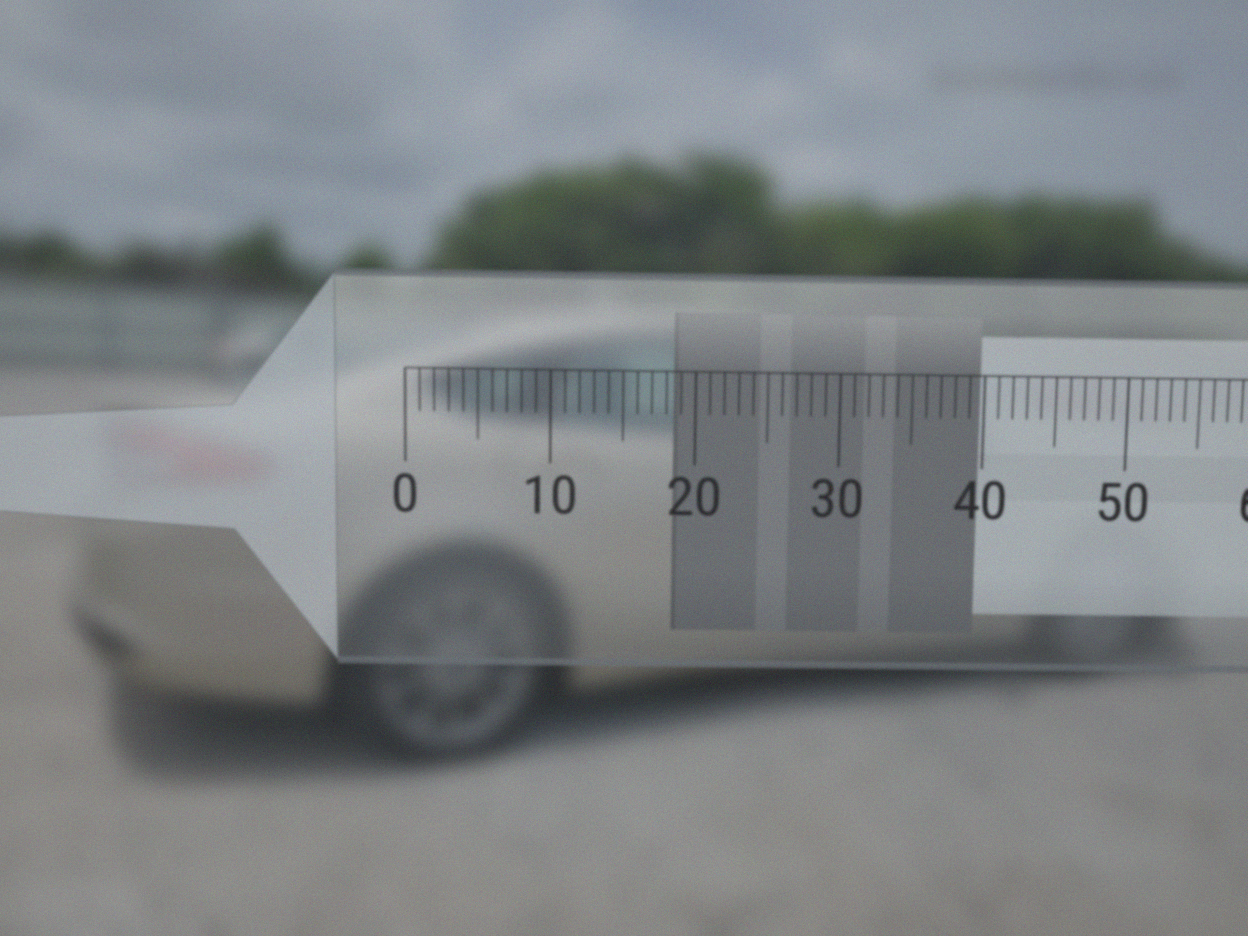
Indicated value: 18.5 mL
